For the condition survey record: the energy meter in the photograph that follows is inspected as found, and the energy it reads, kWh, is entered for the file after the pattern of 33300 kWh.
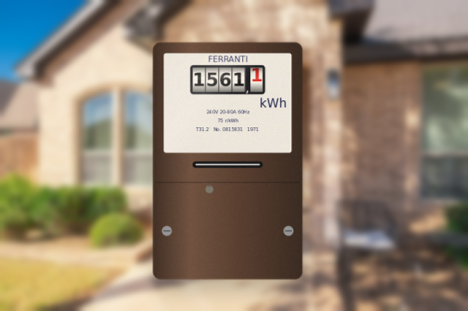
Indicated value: 1561.1 kWh
